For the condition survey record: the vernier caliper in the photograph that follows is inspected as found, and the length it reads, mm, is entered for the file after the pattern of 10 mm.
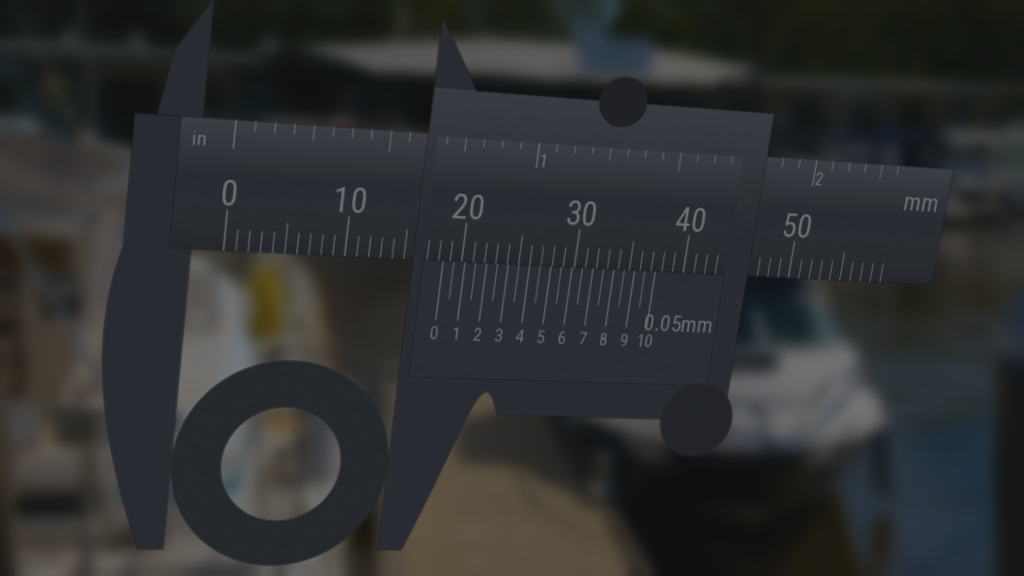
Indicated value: 18.4 mm
